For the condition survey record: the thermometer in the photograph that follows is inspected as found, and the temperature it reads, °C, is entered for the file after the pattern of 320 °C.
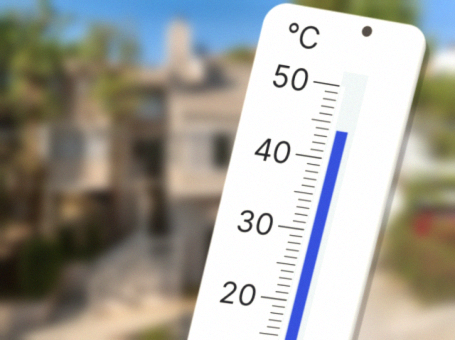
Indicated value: 44 °C
